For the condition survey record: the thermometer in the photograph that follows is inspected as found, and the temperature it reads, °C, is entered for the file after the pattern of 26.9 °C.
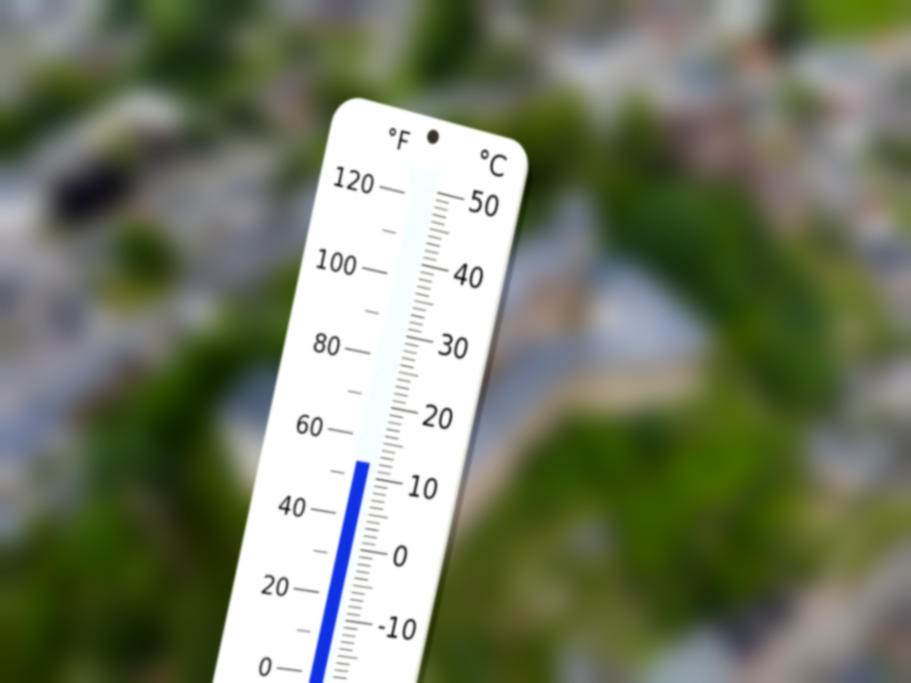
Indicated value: 12 °C
